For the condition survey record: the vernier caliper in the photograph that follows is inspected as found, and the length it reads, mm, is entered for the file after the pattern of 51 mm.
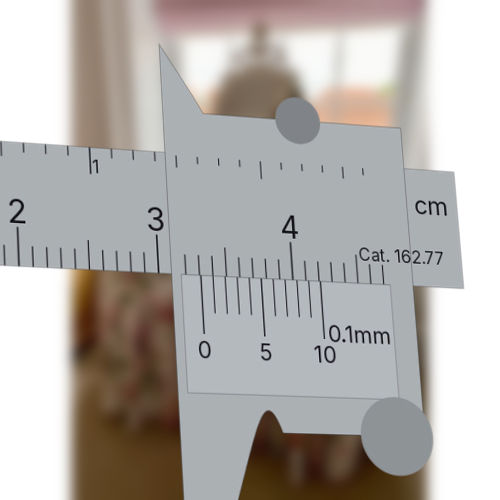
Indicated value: 33.1 mm
